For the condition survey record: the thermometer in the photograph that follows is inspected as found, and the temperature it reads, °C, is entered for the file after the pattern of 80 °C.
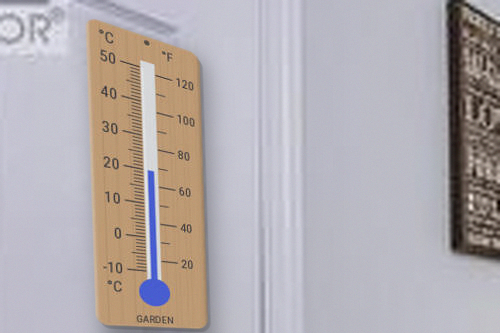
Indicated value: 20 °C
